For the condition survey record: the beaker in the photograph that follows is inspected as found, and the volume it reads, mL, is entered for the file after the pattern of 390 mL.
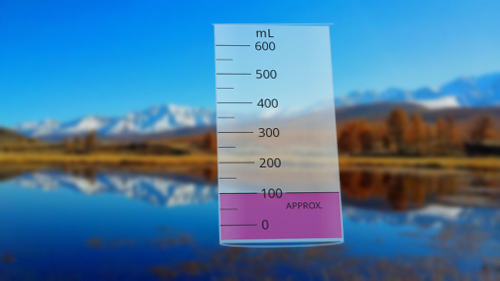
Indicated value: 100 mL
